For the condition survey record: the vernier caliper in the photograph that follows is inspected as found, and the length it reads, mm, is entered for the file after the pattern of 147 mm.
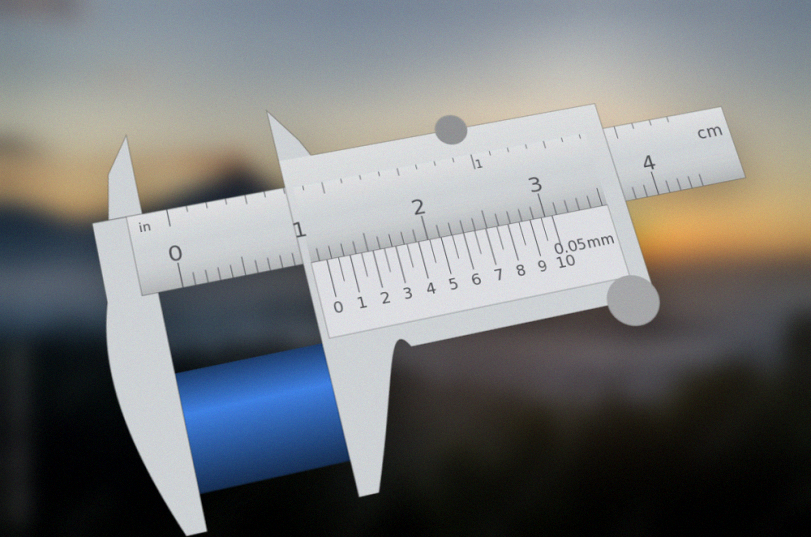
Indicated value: 11.6 mm
